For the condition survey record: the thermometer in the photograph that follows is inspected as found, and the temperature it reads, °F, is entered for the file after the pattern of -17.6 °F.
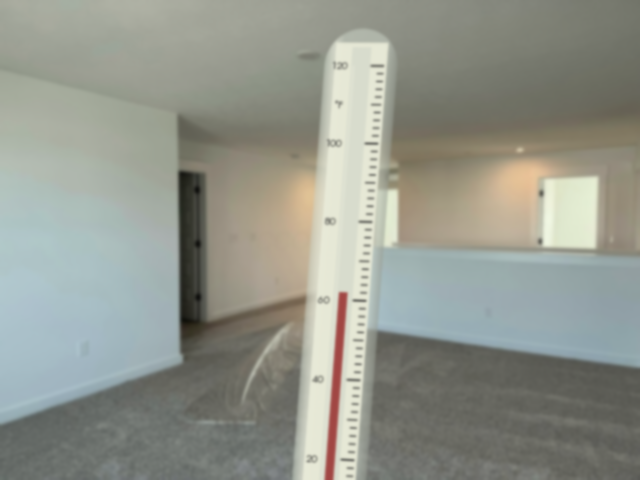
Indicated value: 62 °F
